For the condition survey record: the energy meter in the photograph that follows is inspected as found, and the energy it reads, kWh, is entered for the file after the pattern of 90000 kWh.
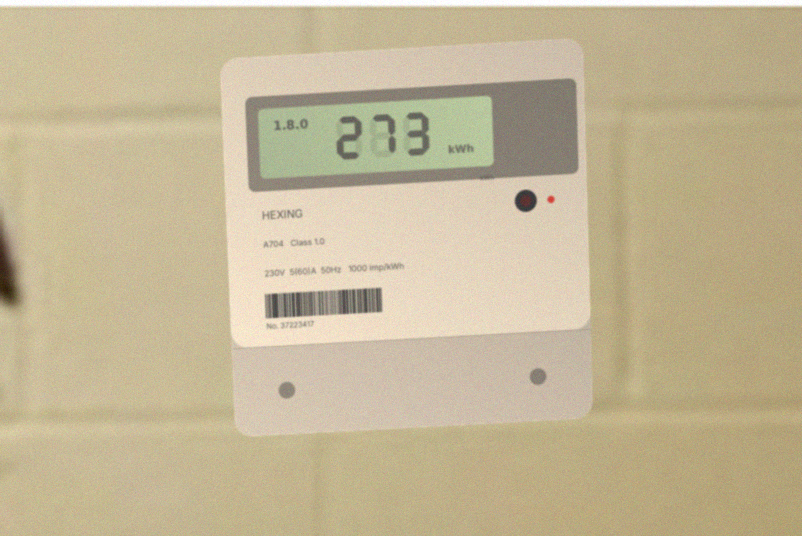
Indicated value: 273 kWh
